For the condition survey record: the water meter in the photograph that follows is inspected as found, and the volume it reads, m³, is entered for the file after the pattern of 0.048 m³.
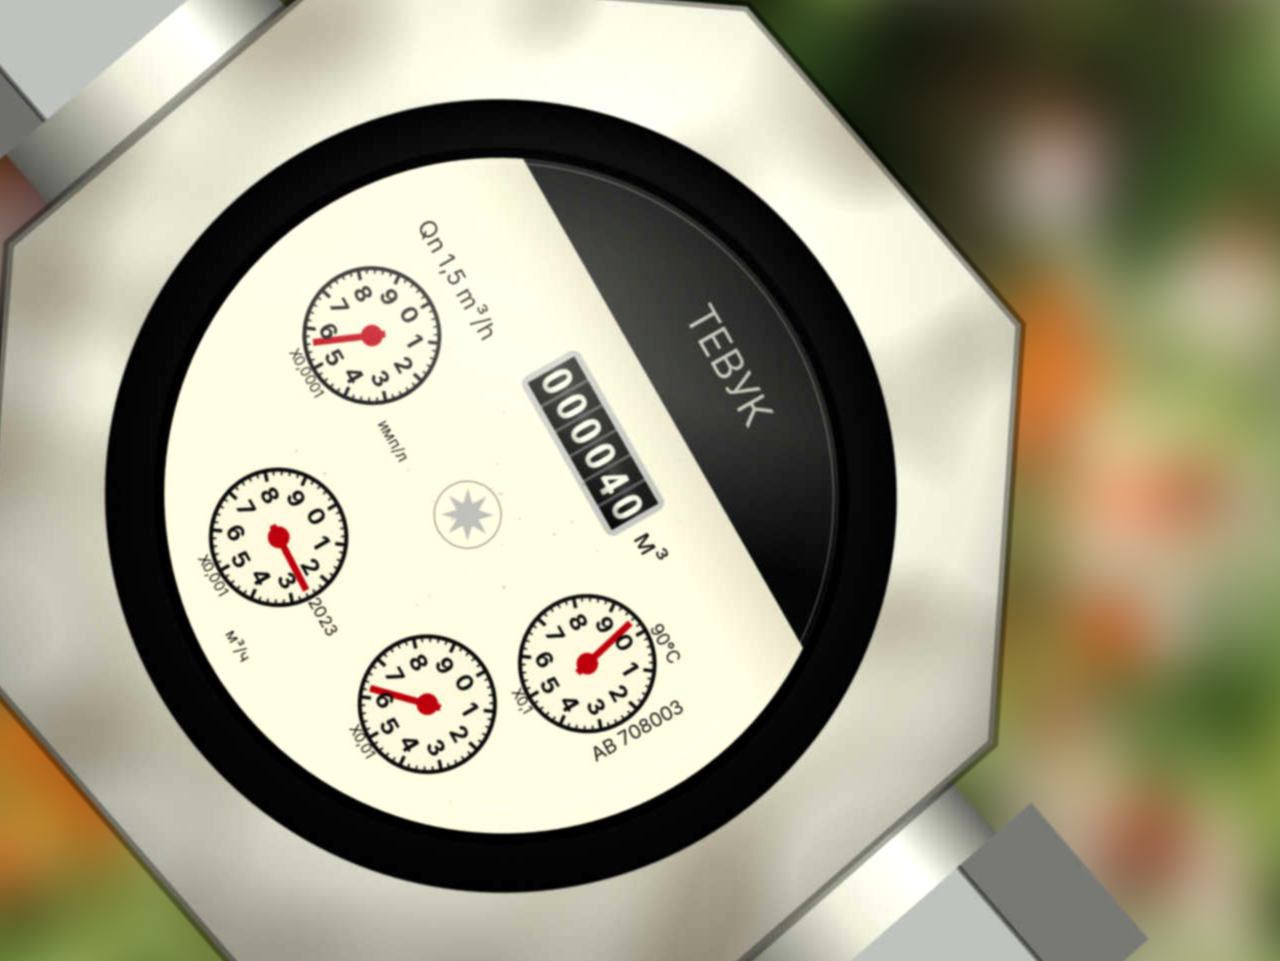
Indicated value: 39.9625 m³
